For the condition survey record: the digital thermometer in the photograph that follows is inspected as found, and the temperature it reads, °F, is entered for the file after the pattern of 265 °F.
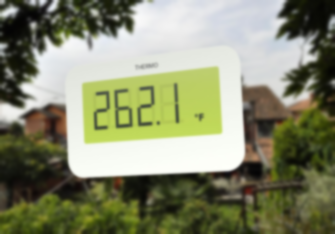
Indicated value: 262.1 °F
